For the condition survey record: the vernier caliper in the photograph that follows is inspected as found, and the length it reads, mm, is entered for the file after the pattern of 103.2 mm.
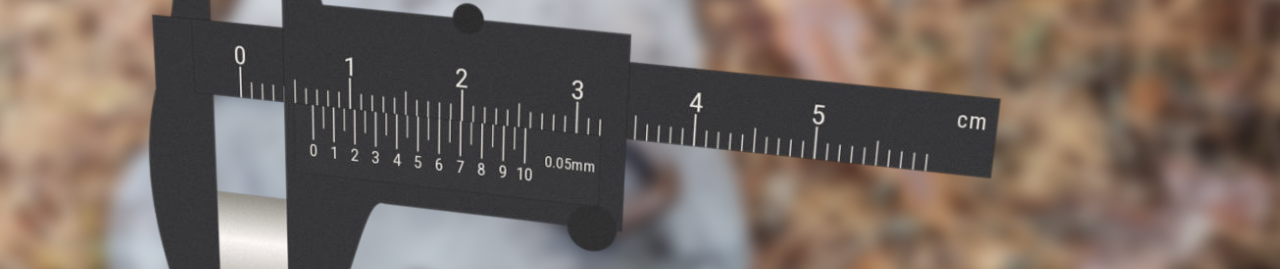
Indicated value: 6.6 mm
